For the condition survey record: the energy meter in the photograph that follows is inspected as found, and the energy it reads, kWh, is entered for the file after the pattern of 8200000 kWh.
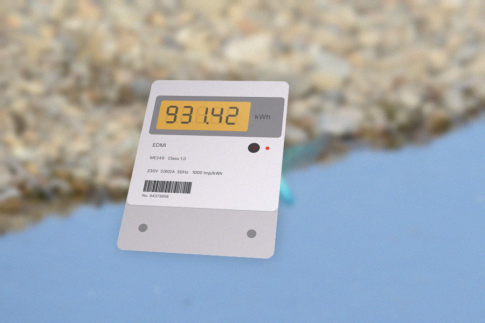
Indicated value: 931.42 kWh
